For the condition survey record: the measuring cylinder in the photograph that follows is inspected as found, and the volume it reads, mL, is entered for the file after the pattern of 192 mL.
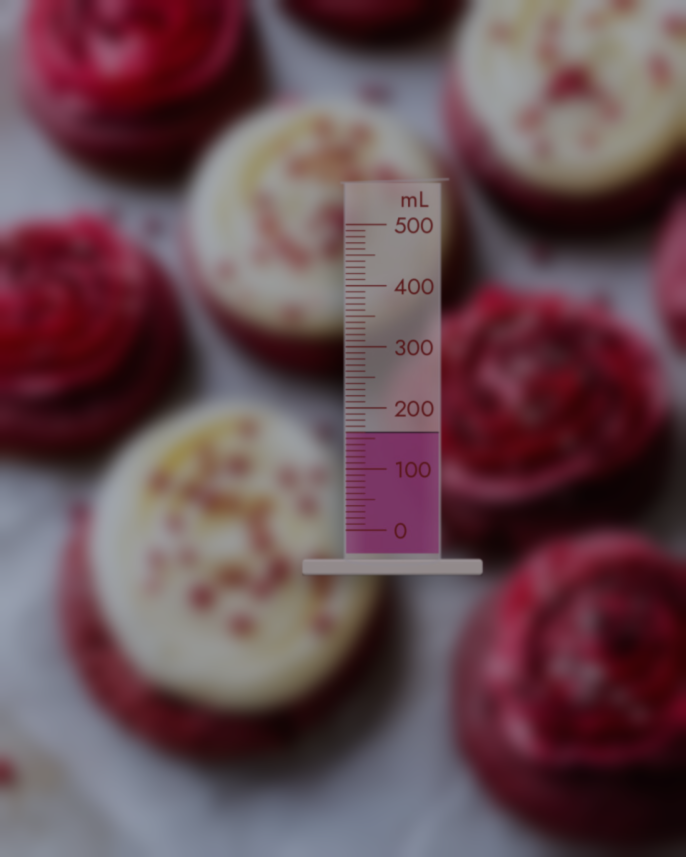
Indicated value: 160 mL
